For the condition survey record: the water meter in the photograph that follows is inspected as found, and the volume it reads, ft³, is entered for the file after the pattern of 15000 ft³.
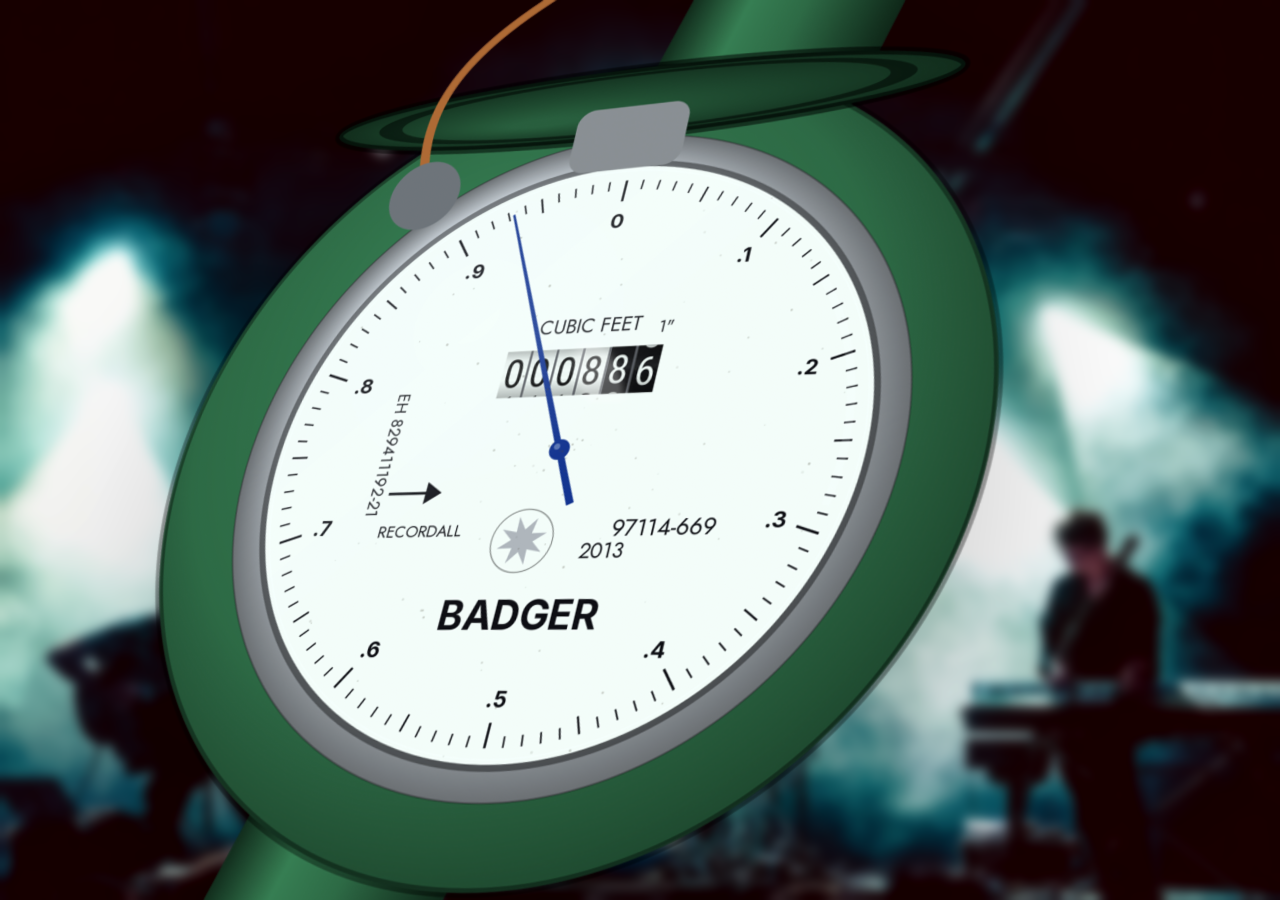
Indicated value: 885.93 ft³
